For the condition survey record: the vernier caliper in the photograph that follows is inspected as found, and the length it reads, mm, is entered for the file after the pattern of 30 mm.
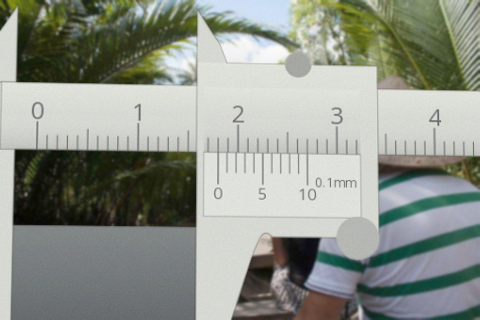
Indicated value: 18.0 mm
